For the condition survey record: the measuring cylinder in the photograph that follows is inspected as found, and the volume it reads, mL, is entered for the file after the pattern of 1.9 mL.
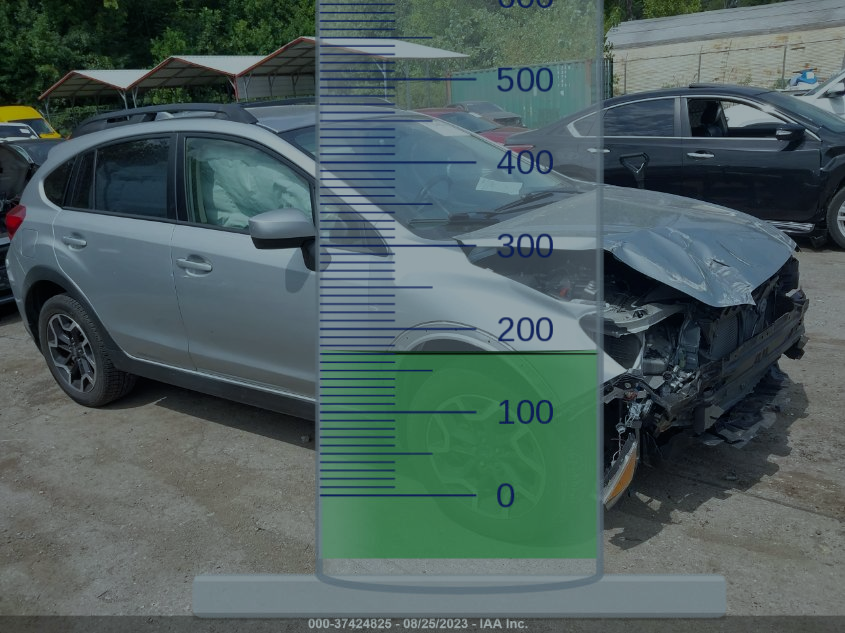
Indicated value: 170 mL
